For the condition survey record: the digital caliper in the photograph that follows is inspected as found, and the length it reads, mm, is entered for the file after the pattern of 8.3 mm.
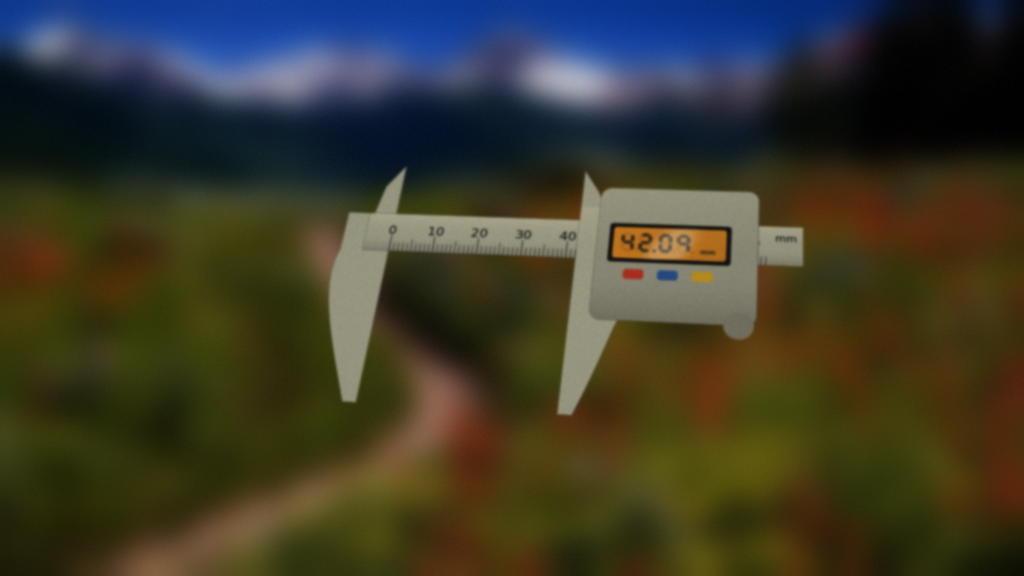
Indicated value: 42.09 mm
